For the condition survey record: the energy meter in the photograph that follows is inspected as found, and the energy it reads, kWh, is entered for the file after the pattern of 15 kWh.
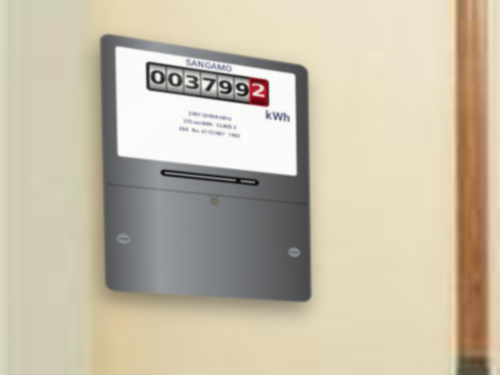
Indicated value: 3799.2 kWh
